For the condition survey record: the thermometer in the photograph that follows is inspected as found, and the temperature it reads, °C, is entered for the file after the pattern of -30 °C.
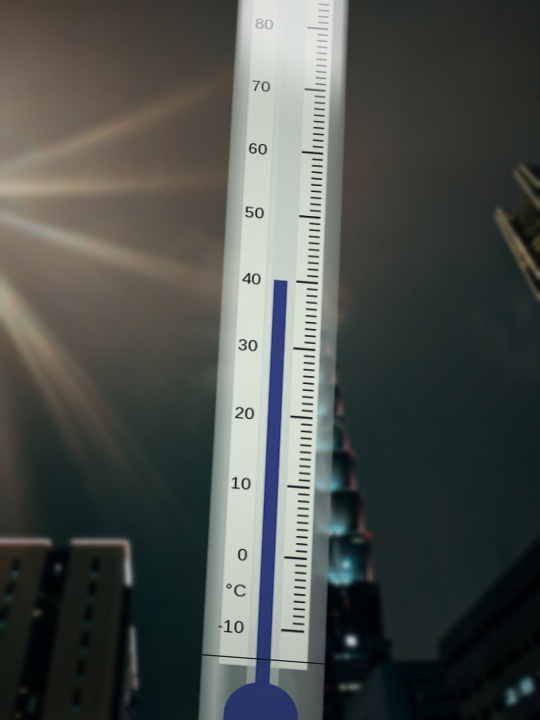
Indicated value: 40 °C
